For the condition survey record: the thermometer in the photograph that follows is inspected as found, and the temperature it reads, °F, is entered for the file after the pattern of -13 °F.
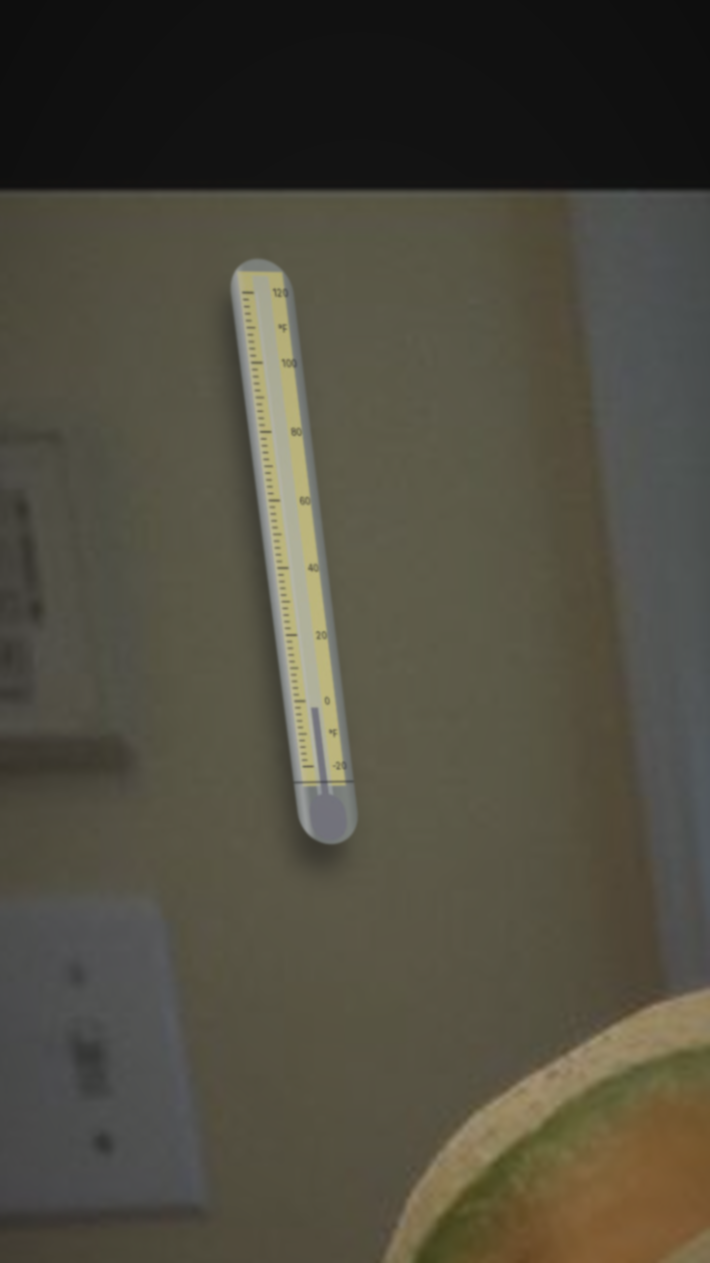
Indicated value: -2 °F
